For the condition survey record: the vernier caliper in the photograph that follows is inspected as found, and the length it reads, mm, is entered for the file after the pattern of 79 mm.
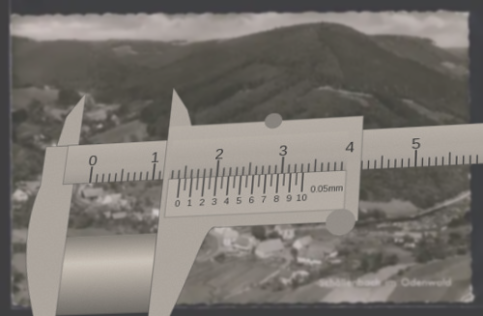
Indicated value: 14.2 mm
